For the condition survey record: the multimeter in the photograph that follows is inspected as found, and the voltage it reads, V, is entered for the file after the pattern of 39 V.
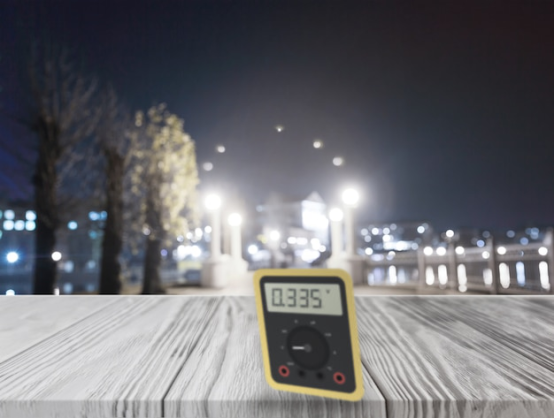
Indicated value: 0.335 V
